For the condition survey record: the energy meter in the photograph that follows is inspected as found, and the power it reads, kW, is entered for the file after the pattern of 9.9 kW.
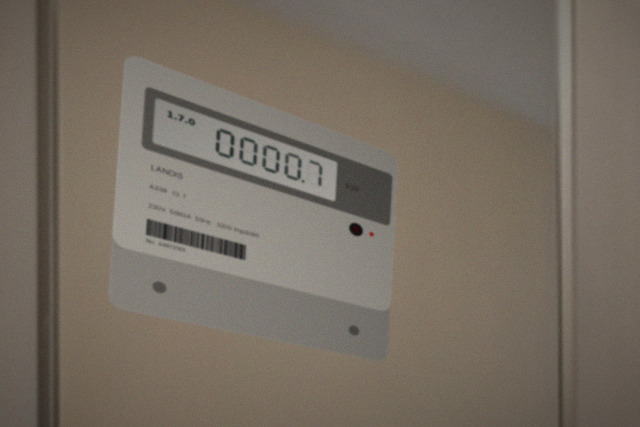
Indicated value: 0.7 kW
